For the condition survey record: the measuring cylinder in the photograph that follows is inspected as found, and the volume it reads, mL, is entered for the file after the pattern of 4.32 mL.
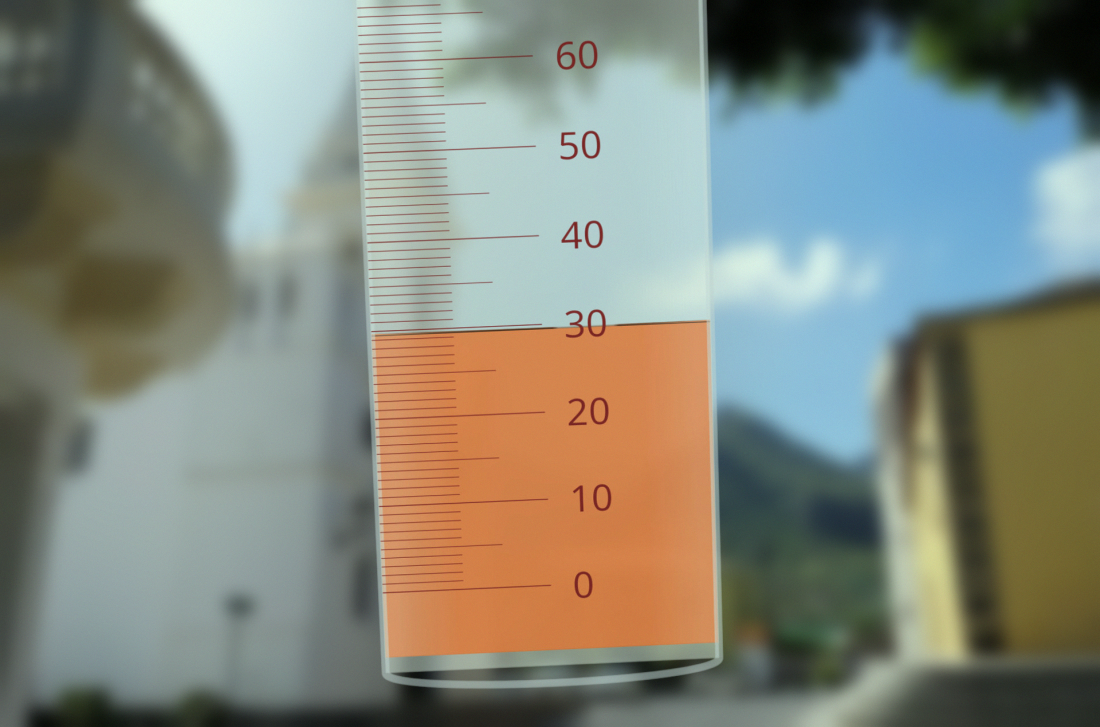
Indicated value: 29.5 mL
